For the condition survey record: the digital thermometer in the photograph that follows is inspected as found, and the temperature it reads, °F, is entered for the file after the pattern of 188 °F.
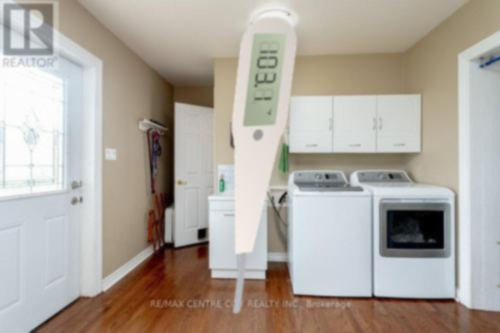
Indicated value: 103.1 °F
